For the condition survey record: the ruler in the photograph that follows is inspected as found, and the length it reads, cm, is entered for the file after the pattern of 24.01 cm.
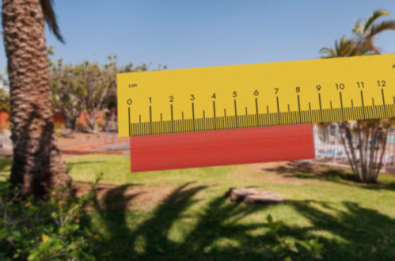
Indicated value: 8.5 cm
